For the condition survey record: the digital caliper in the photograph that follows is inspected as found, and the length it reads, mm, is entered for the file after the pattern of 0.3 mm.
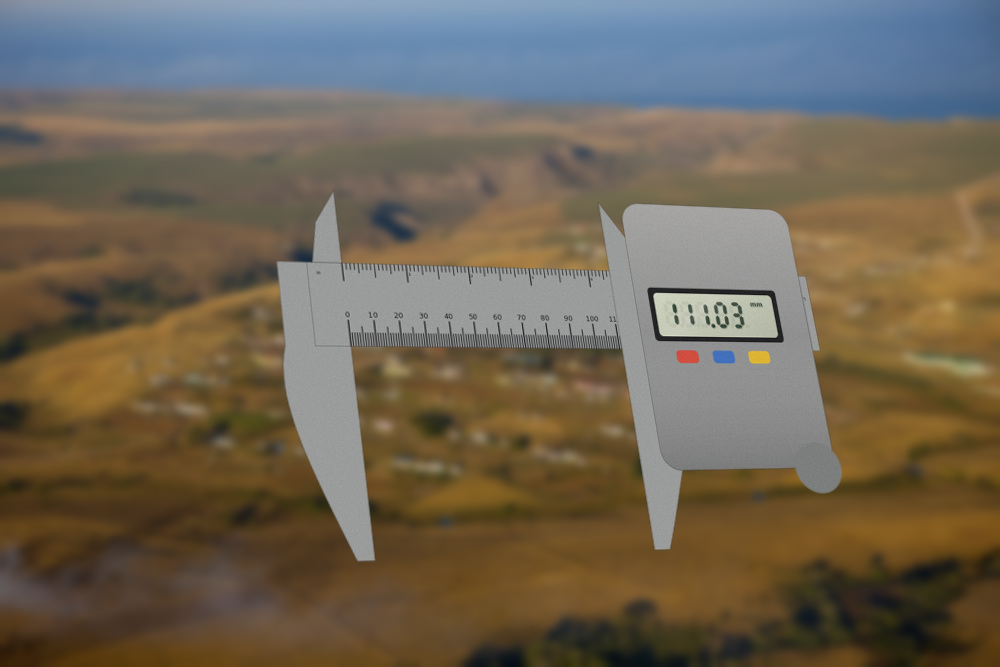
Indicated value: 111.03 mm
